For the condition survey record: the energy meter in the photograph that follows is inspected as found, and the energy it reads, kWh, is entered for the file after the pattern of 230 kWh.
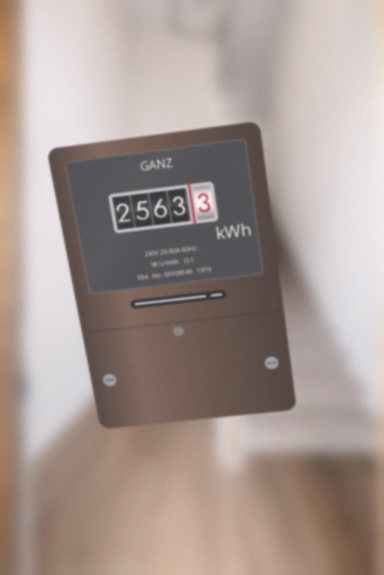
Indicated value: 2563.3 kWh
